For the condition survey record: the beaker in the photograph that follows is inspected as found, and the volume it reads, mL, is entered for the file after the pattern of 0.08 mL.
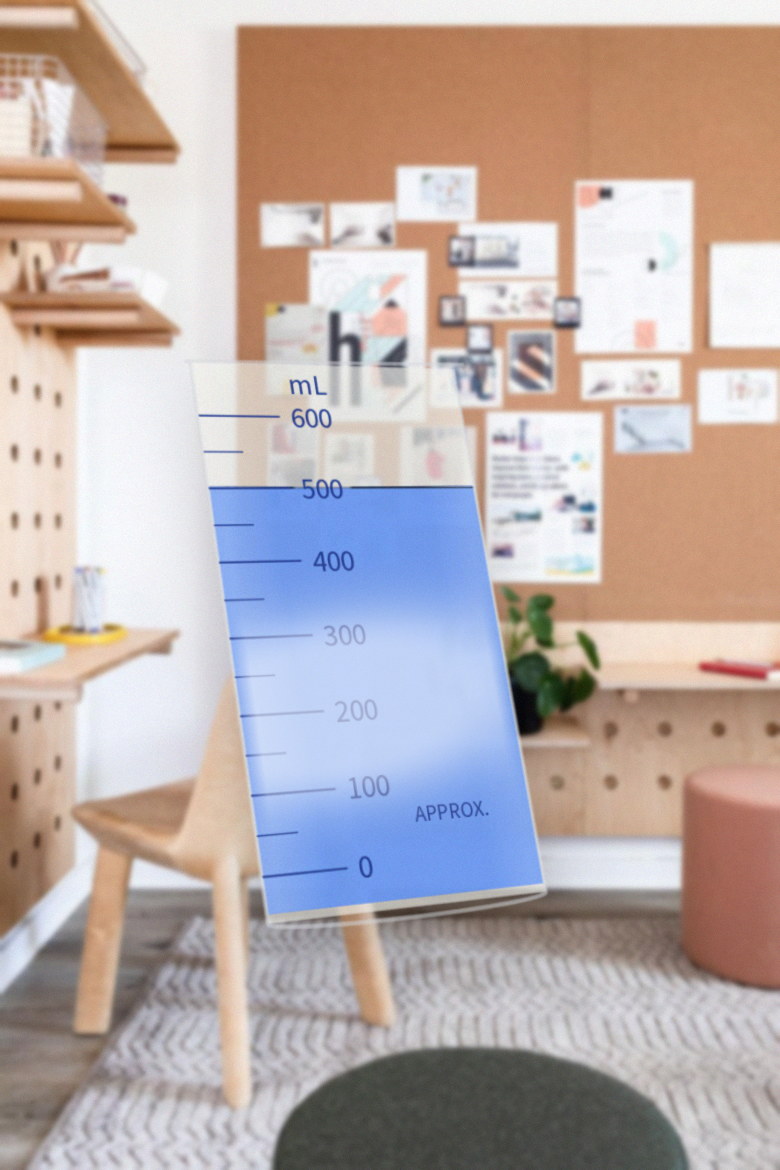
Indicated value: 500 mL
